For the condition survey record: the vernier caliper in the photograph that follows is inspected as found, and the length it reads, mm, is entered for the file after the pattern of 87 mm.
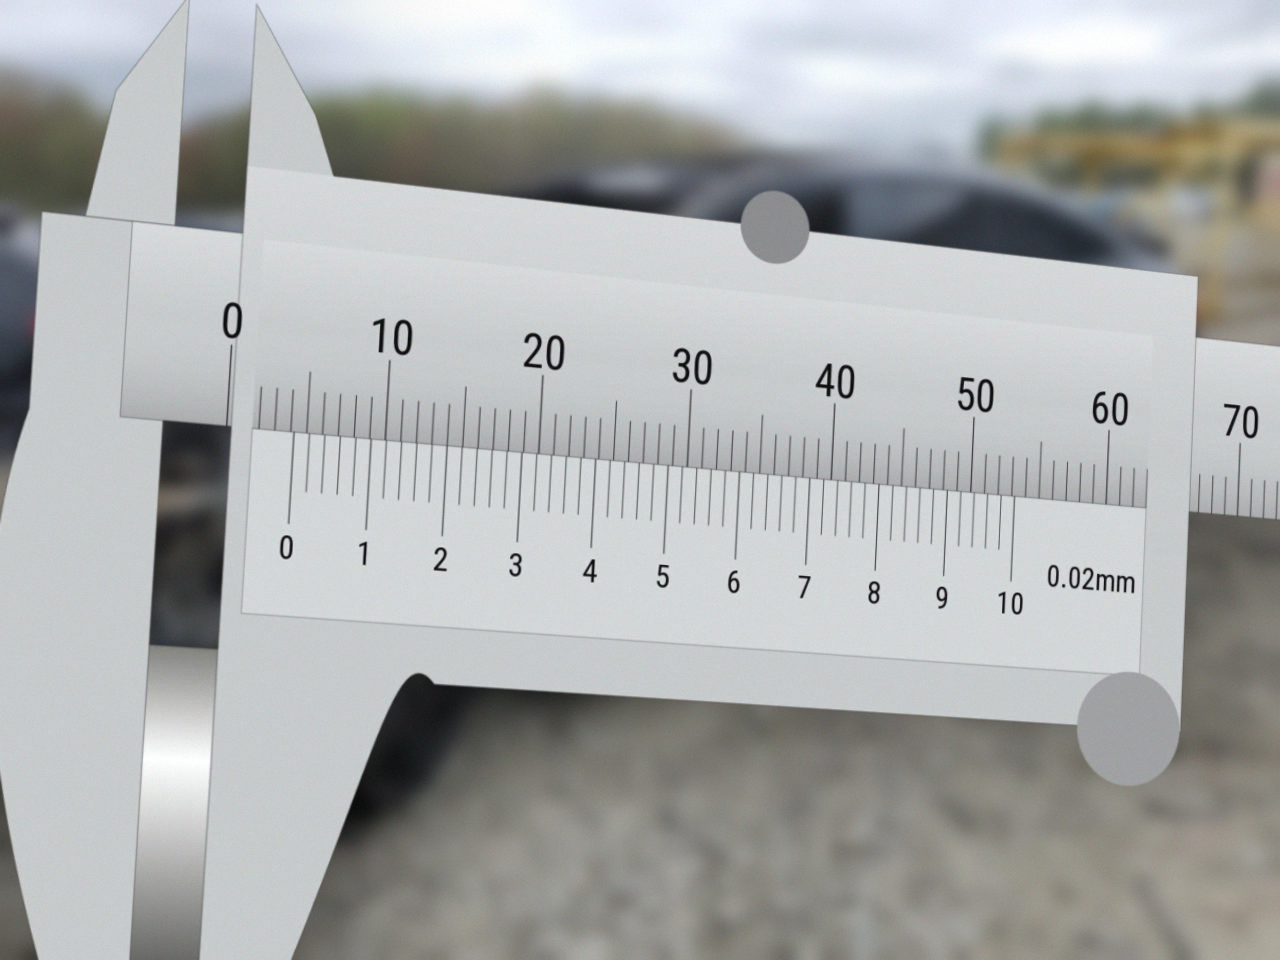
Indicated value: 4.2 mm
